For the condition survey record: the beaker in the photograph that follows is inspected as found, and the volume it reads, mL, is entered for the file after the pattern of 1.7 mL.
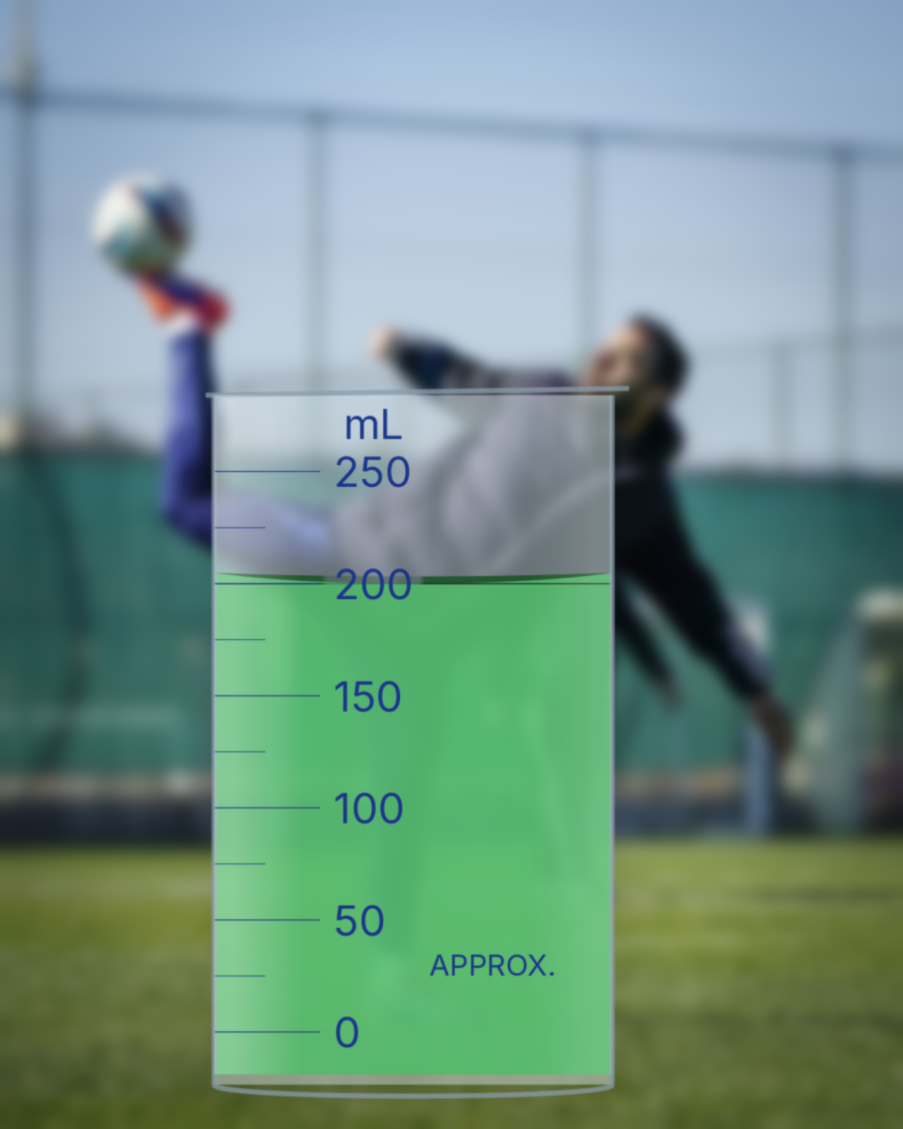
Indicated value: 200 mL
